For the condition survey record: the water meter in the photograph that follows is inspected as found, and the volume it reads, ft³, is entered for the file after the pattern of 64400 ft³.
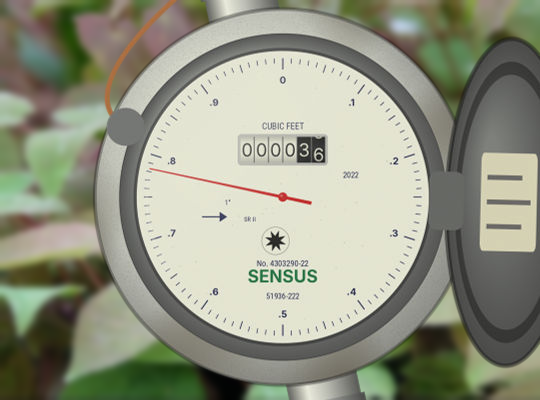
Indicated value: 35.78 ft³
